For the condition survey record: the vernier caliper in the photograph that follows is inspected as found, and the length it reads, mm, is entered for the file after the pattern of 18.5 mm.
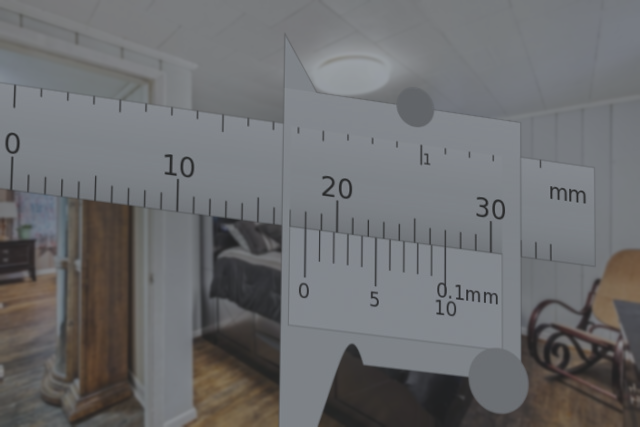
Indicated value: 18.0 mm
